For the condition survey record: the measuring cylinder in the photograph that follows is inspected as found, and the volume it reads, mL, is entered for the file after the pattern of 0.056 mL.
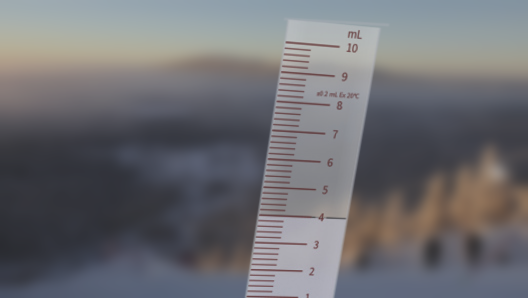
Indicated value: 4 mL
